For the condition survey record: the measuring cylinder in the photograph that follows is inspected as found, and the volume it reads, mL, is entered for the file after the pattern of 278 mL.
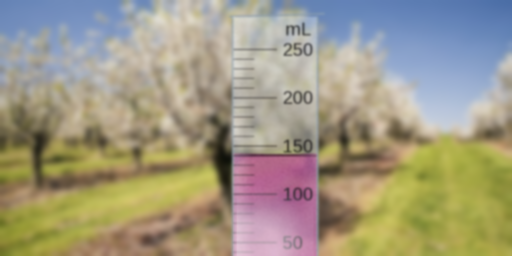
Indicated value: 140 mL
